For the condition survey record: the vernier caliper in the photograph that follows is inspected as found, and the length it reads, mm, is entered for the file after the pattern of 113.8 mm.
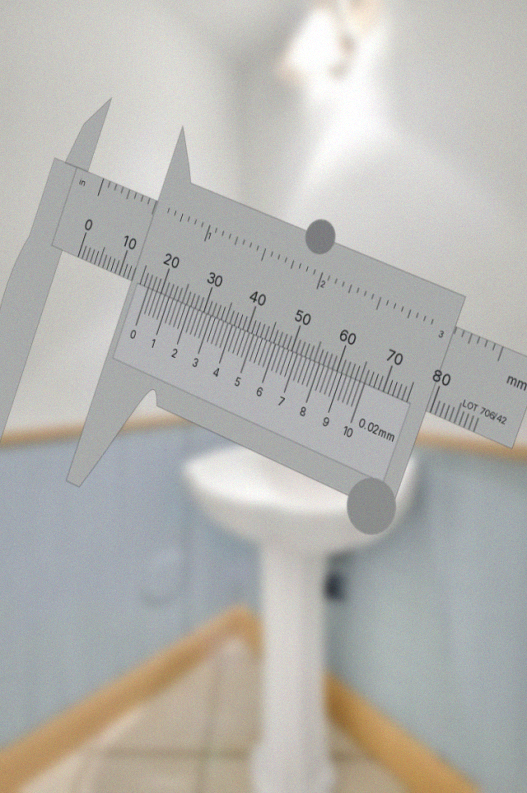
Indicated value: 17.0 mm
